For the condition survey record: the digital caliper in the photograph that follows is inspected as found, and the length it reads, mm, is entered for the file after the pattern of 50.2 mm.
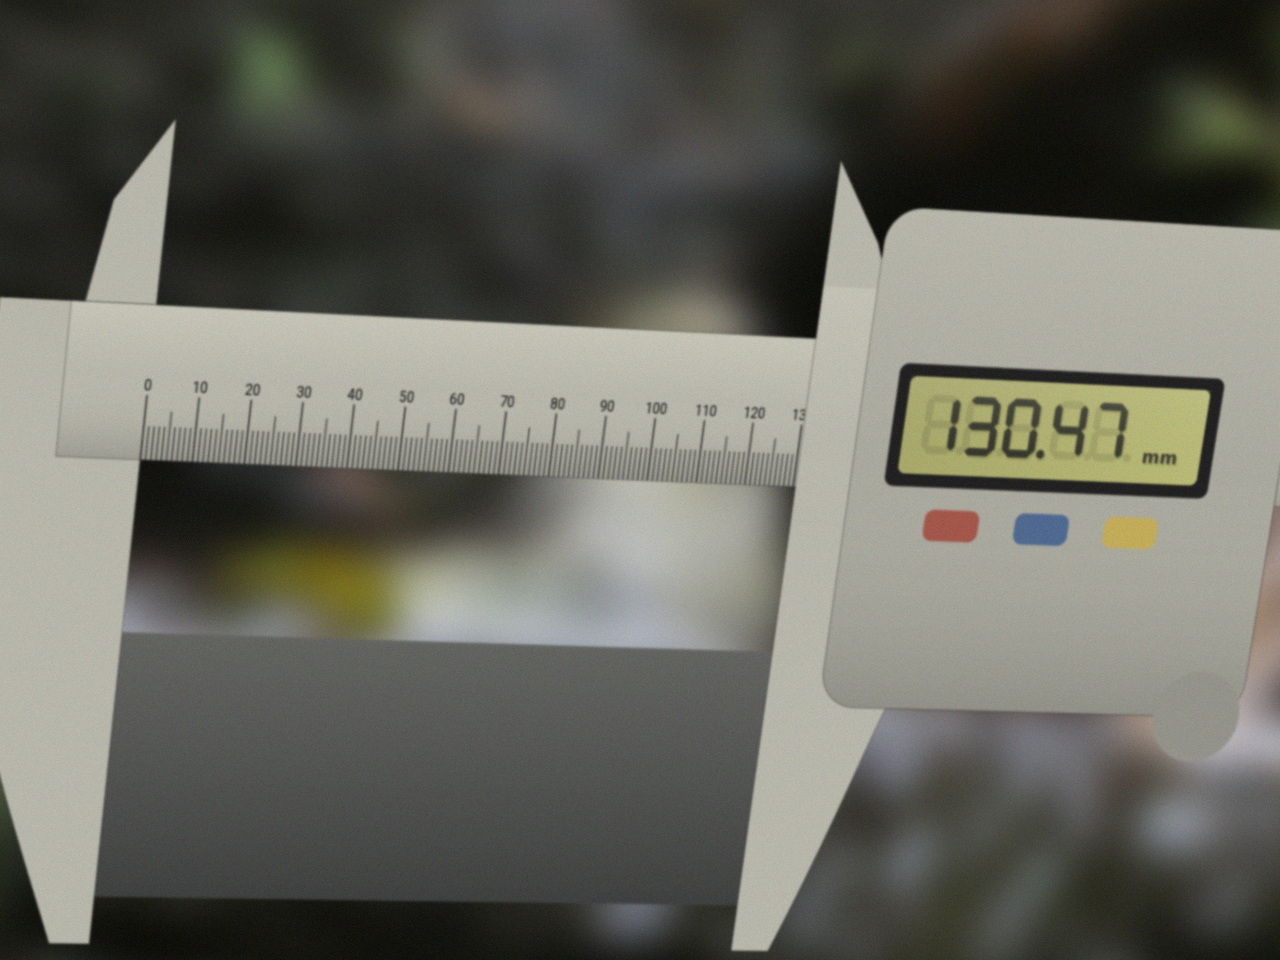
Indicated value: 130.47 mm
